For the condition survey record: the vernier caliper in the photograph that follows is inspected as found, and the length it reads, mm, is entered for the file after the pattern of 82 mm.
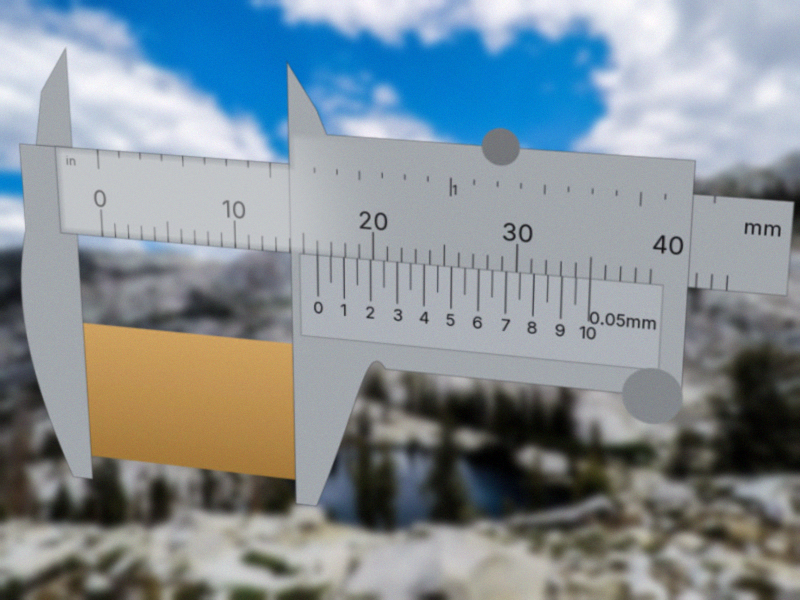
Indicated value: 16.0 mm
